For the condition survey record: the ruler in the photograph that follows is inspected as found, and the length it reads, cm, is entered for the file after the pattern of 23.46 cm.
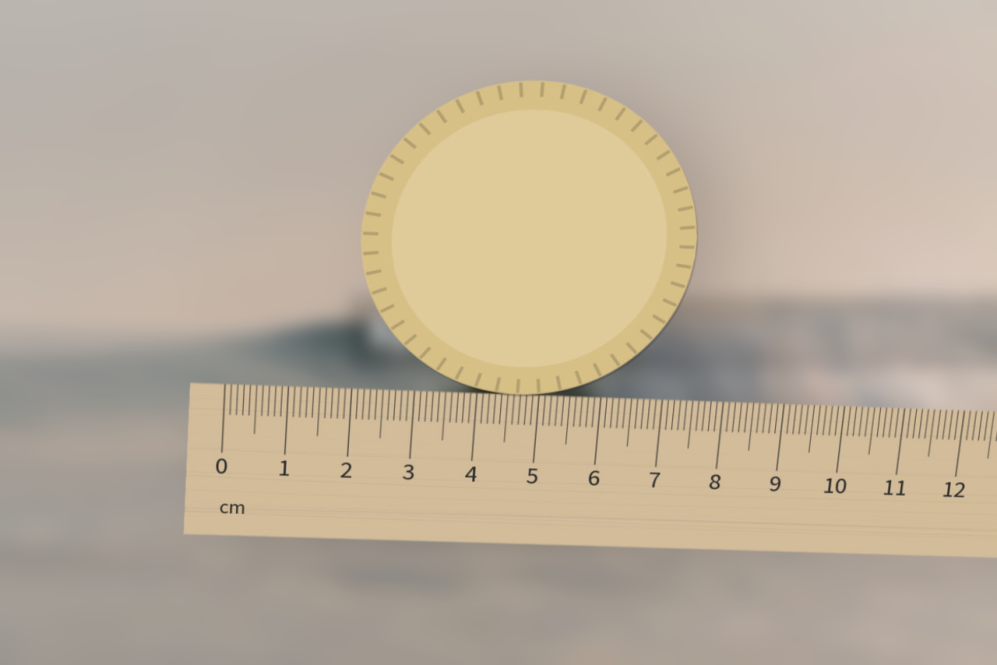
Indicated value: 5.3 cm
